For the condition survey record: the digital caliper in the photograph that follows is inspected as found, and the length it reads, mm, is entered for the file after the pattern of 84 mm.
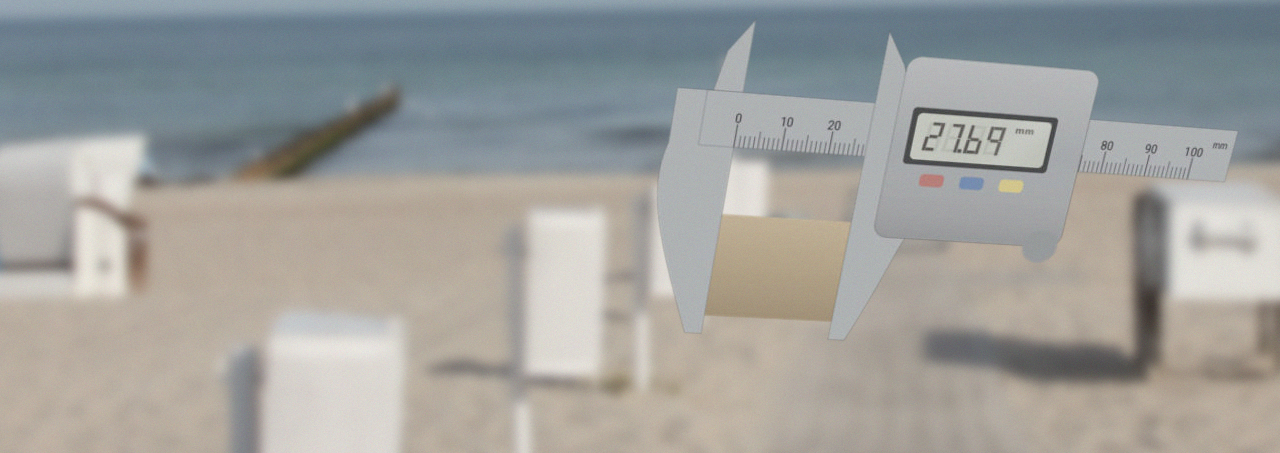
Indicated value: 27.69 mm
